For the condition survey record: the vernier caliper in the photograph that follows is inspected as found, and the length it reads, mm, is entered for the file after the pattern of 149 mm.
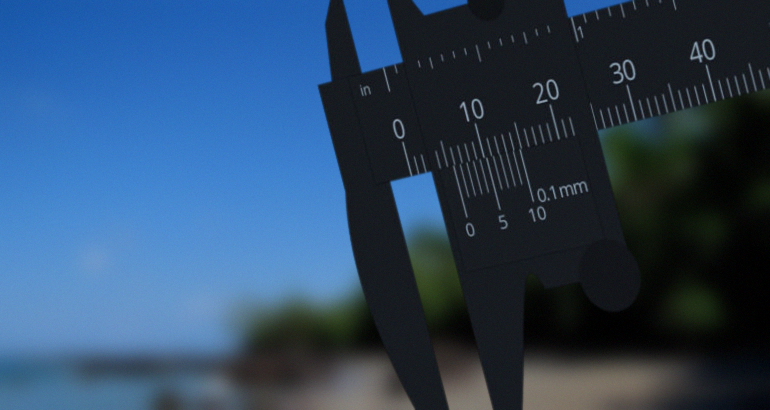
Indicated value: 5.8 mm
